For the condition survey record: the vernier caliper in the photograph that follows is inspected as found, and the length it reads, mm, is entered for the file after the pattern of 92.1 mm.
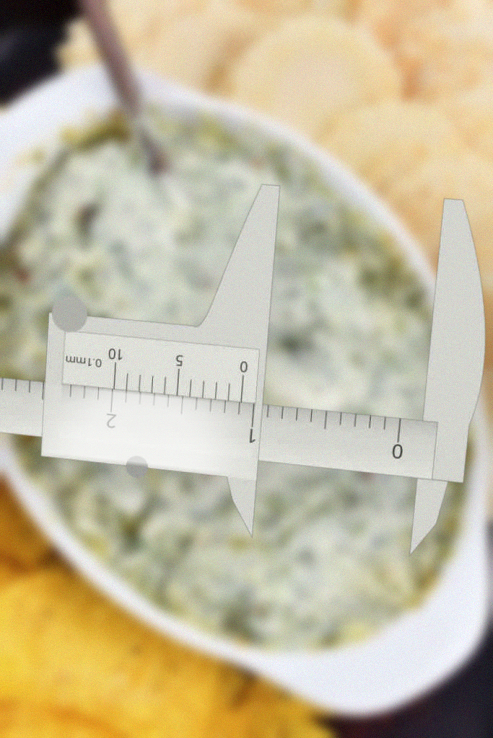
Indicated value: 10.9 mm
